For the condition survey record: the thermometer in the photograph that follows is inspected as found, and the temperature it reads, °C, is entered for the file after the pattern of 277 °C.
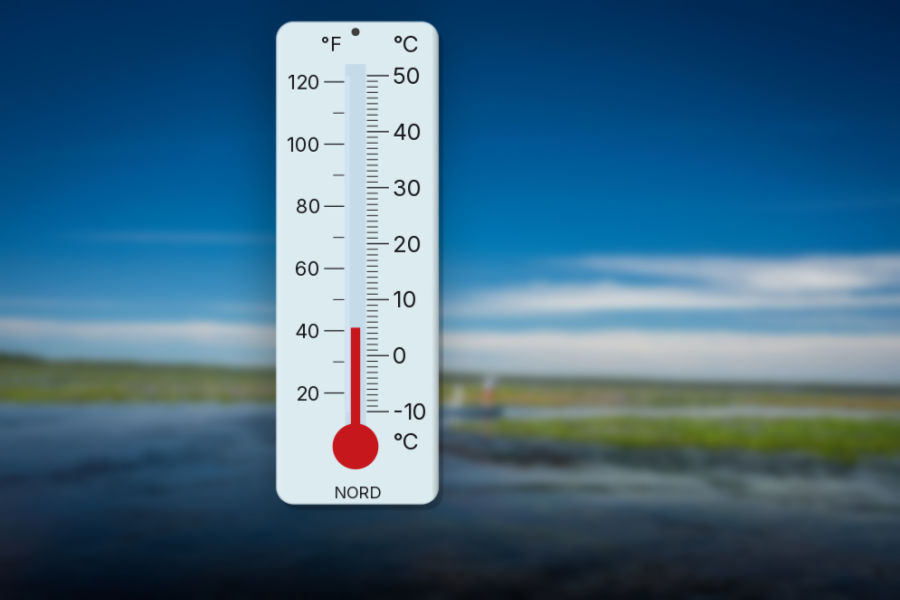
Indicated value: 5 °C
